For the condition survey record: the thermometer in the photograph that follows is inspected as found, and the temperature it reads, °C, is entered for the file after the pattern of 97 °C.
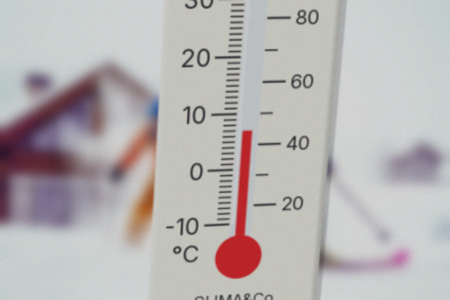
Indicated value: 7 °C
